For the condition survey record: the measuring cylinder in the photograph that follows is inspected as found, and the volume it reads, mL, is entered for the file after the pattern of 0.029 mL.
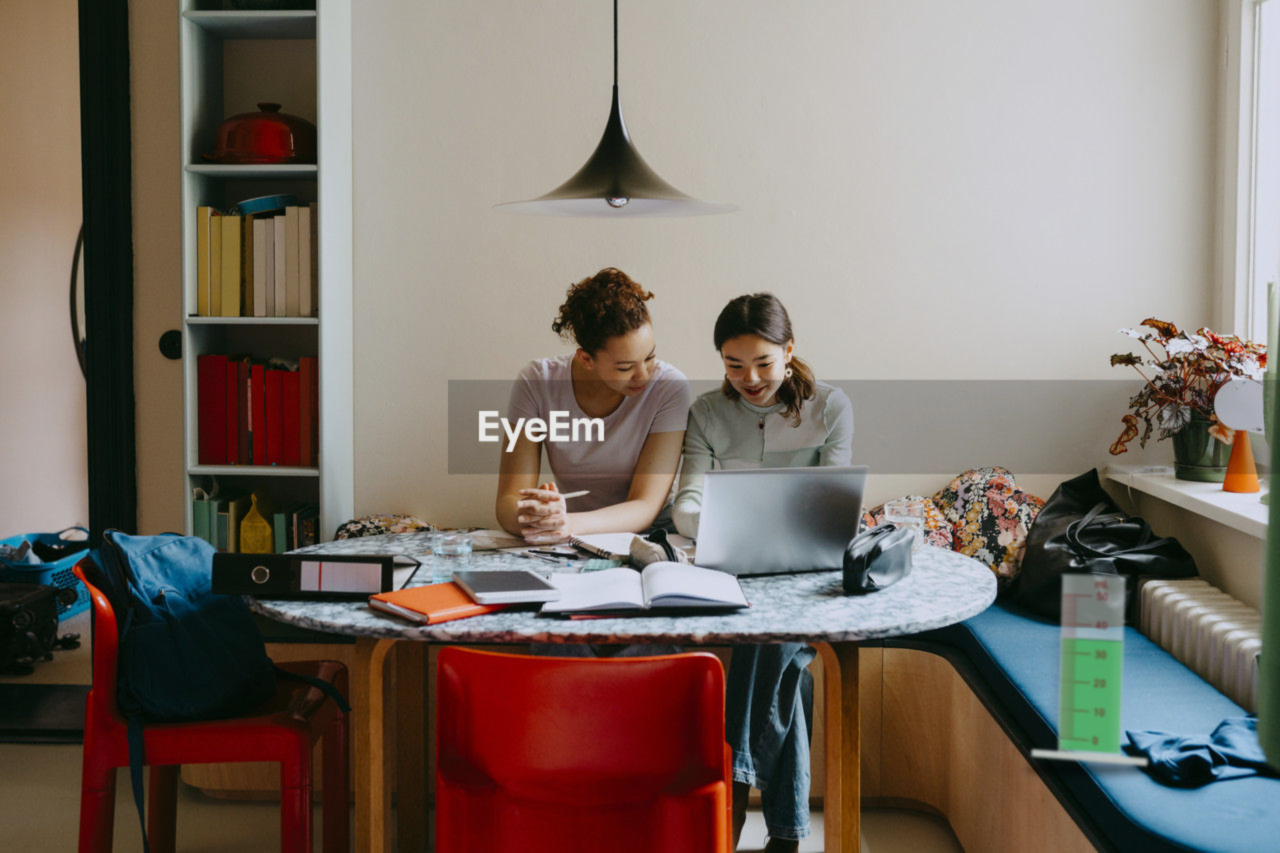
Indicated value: 35 mL
